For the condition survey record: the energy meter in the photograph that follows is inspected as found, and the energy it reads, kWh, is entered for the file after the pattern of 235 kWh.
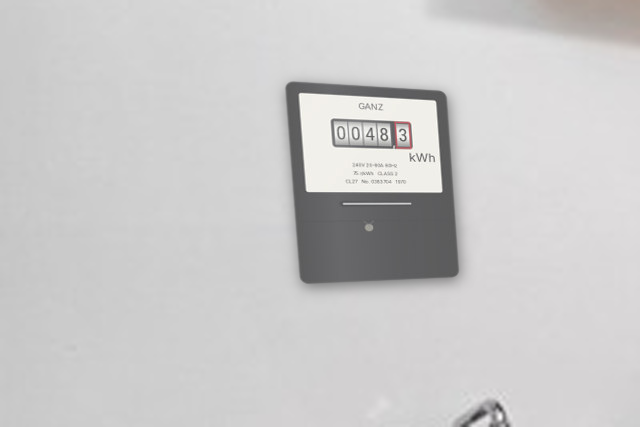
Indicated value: 48.3 kWh
